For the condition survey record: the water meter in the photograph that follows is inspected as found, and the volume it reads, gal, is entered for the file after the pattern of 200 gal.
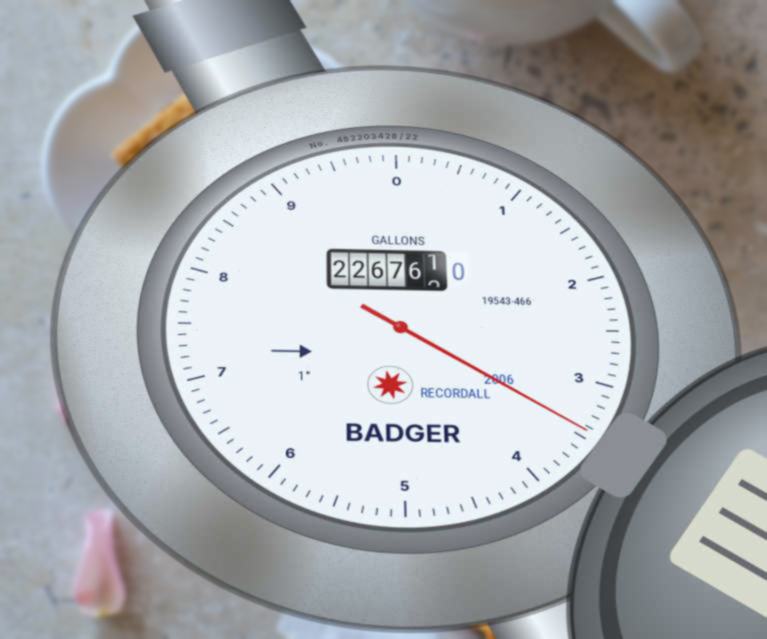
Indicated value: 2267613.4 gal
